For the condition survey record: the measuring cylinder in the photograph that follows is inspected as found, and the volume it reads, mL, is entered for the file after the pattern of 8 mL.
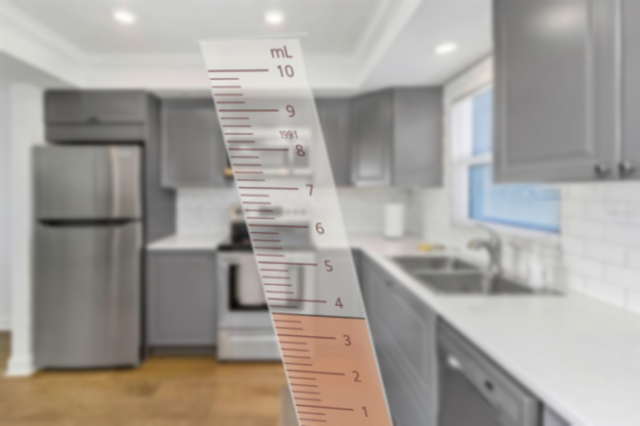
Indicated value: 3.6 mL
